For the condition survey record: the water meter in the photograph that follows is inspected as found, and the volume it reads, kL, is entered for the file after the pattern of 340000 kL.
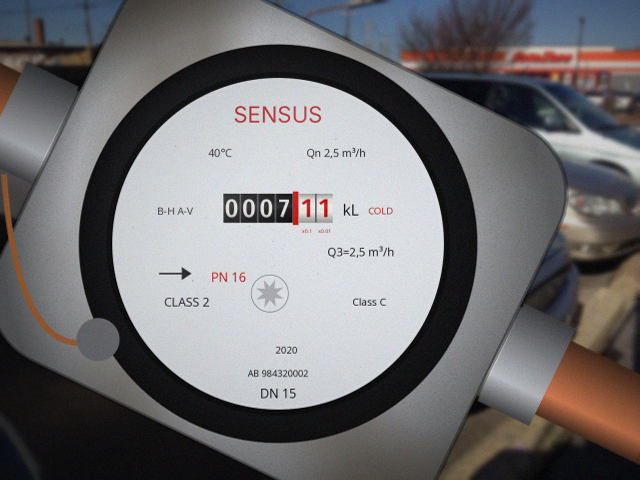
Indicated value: 7.11 kL
